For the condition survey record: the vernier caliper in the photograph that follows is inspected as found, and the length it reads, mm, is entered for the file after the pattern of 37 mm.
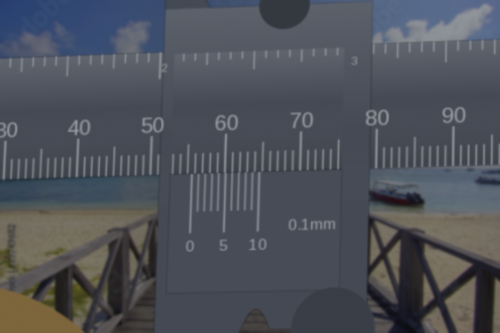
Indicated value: 55.6 mm
